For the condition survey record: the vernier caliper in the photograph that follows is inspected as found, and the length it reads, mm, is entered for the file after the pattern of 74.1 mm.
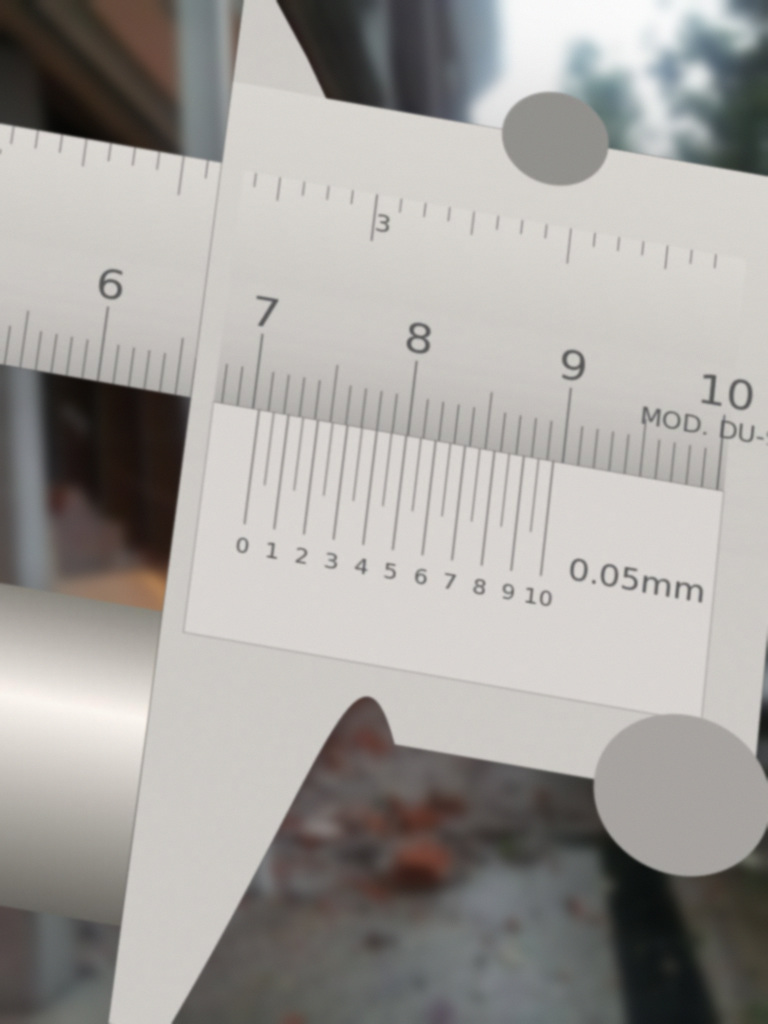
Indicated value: 70.4 mm
